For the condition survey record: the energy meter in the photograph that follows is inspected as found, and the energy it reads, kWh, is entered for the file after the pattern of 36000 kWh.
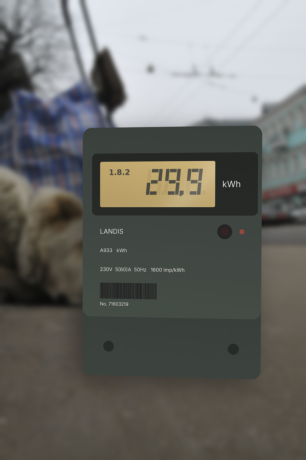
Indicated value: 29.9 kWh
